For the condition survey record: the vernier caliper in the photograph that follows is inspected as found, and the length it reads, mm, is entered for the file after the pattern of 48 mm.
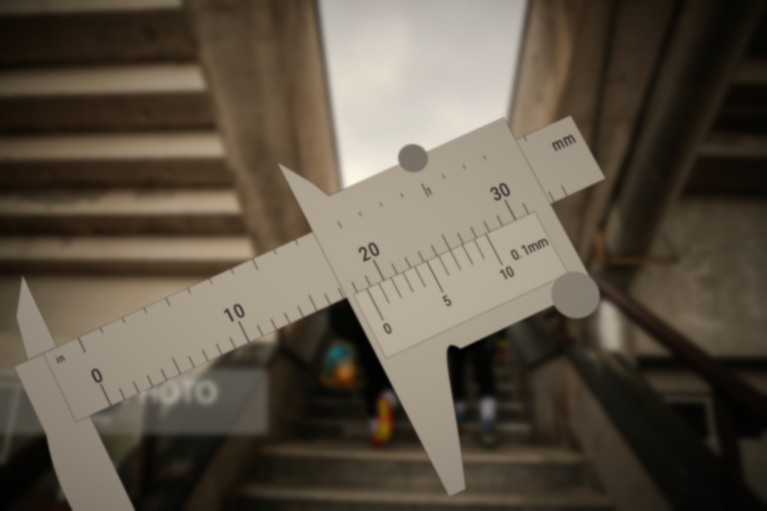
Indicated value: 18.7 mm
